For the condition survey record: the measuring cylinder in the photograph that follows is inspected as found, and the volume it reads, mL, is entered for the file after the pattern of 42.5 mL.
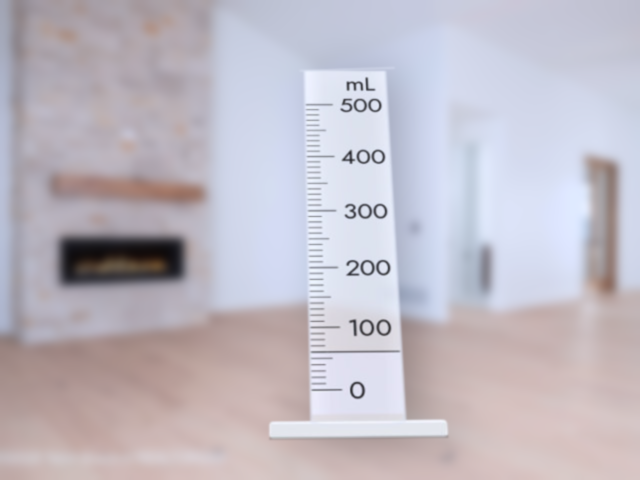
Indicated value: 60 mL
